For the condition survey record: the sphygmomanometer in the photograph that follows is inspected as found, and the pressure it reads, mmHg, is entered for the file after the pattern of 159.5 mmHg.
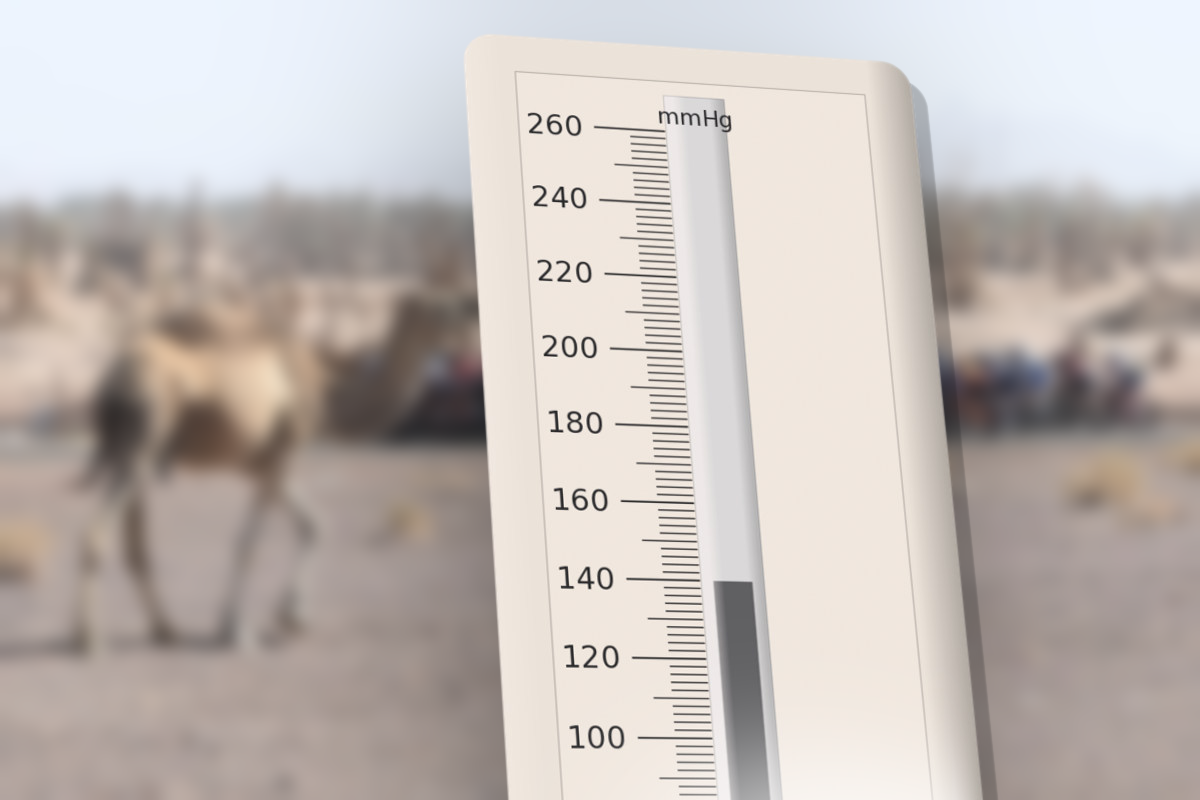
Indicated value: 140 mmHg
